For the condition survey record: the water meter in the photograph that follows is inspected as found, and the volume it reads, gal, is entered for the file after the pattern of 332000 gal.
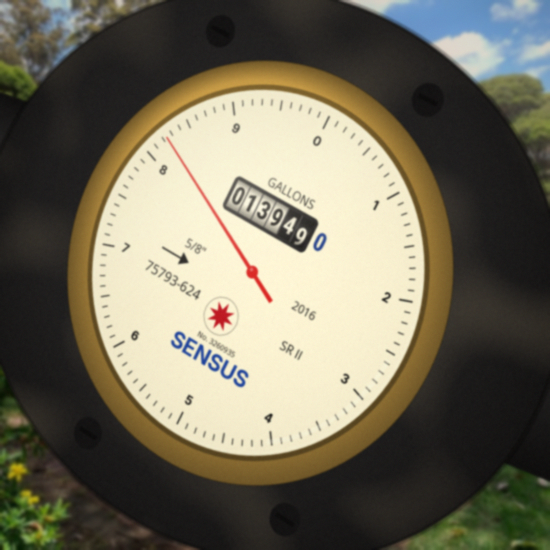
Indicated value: 139488.2 gal
